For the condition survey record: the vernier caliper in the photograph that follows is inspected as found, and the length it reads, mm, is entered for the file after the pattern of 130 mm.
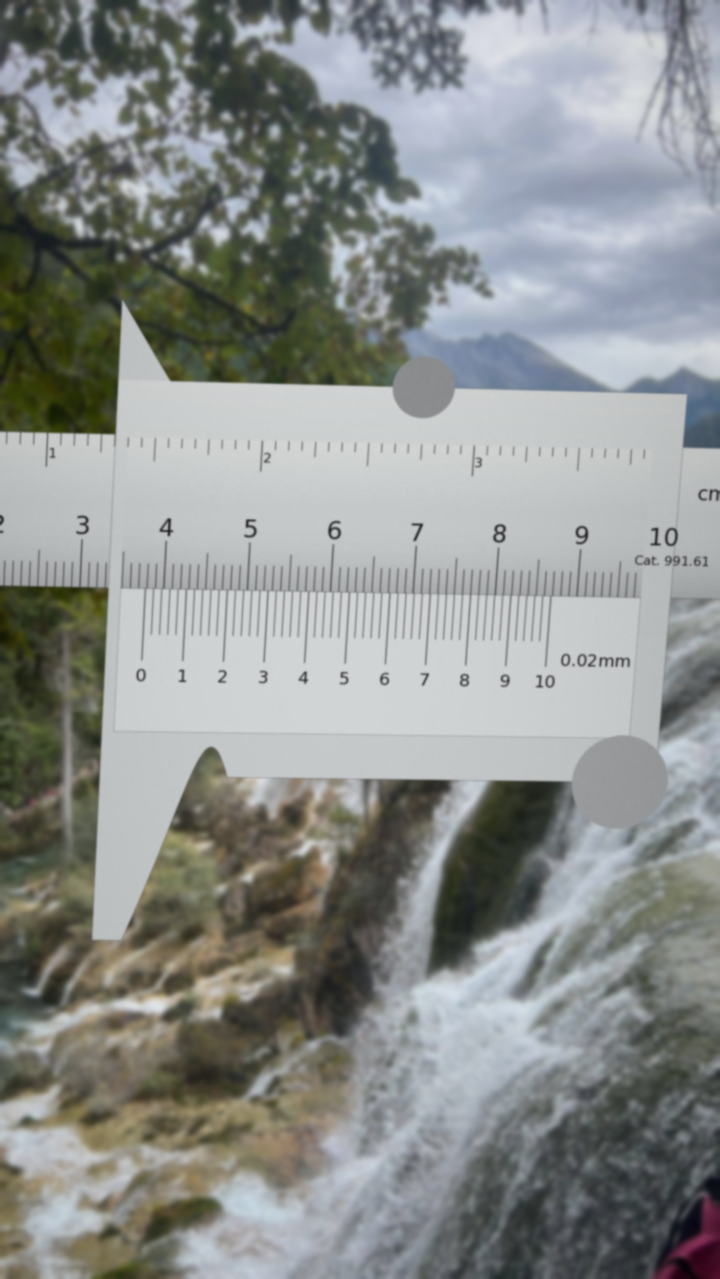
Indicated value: 37.8 mm
